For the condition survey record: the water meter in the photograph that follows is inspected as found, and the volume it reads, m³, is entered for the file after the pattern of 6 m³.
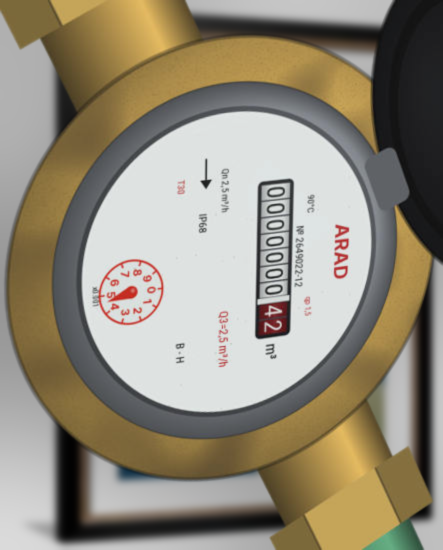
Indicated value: 0.424 m³
